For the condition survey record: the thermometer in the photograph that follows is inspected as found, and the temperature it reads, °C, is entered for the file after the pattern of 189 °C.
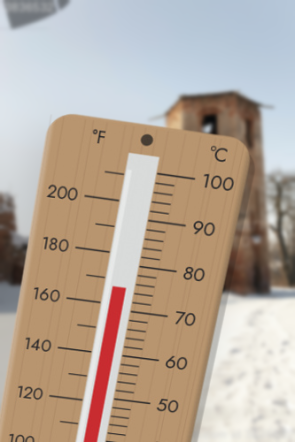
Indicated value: 75 °C
